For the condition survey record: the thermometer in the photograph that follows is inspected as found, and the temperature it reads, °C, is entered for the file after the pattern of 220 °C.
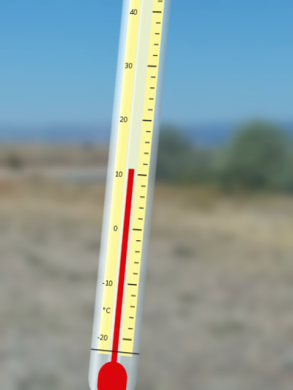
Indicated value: 11 °C
